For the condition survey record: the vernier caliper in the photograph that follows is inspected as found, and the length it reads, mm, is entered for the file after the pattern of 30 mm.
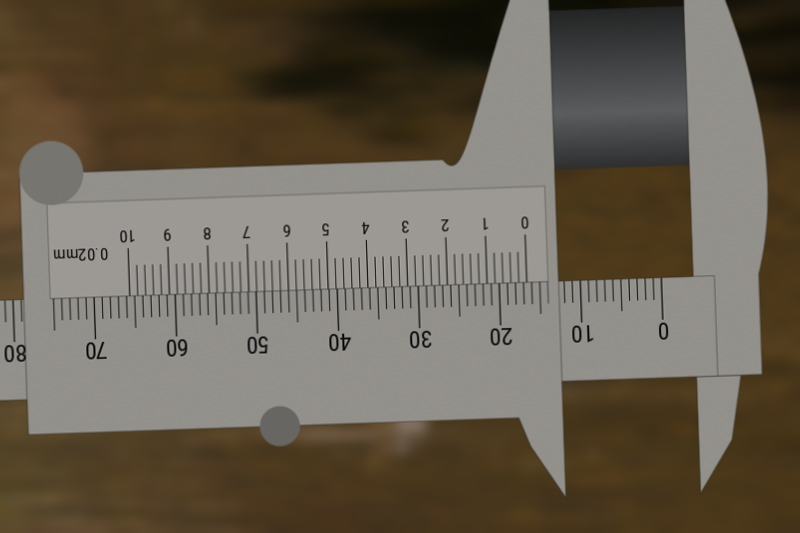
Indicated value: 16.6 mm
